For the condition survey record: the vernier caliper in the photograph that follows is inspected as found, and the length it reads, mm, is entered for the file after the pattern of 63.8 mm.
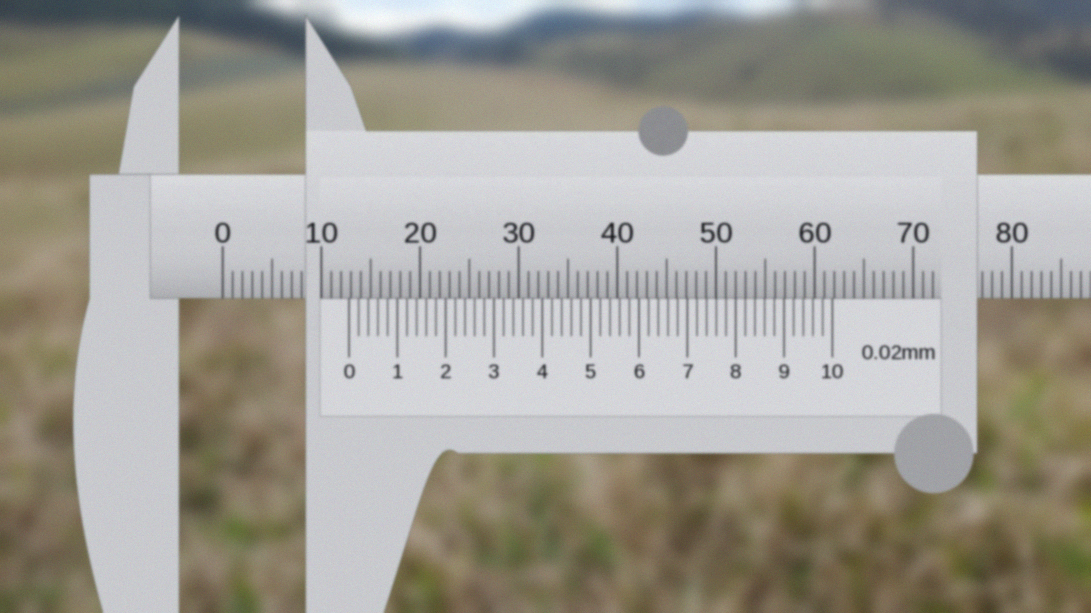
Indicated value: 12.8 mm
